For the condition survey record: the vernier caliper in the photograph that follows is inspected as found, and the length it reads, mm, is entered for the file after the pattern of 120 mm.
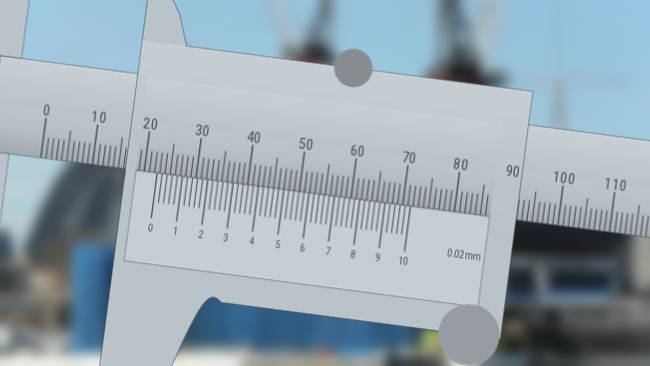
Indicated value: 22.5 mm
